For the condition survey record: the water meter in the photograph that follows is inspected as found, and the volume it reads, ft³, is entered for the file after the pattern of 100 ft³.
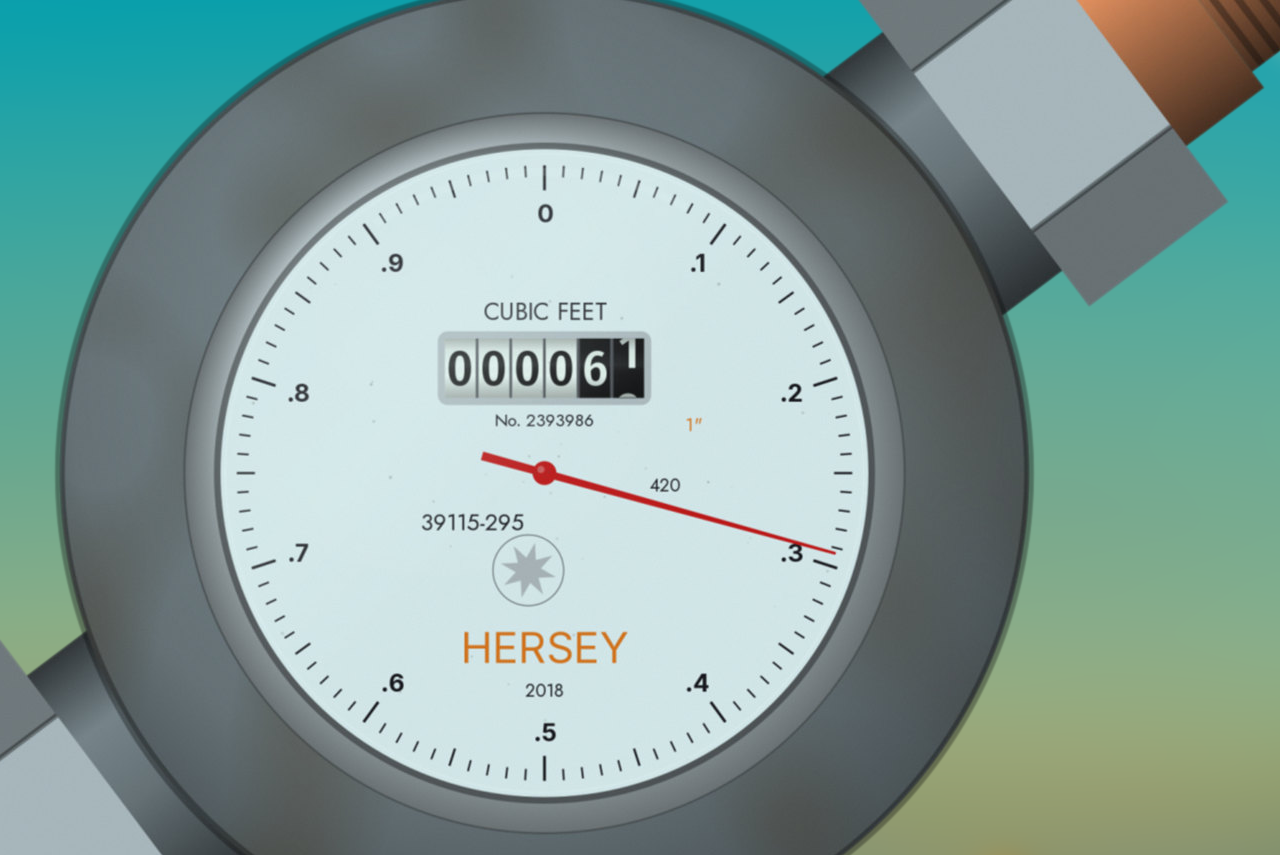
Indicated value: 61.29 ft³
